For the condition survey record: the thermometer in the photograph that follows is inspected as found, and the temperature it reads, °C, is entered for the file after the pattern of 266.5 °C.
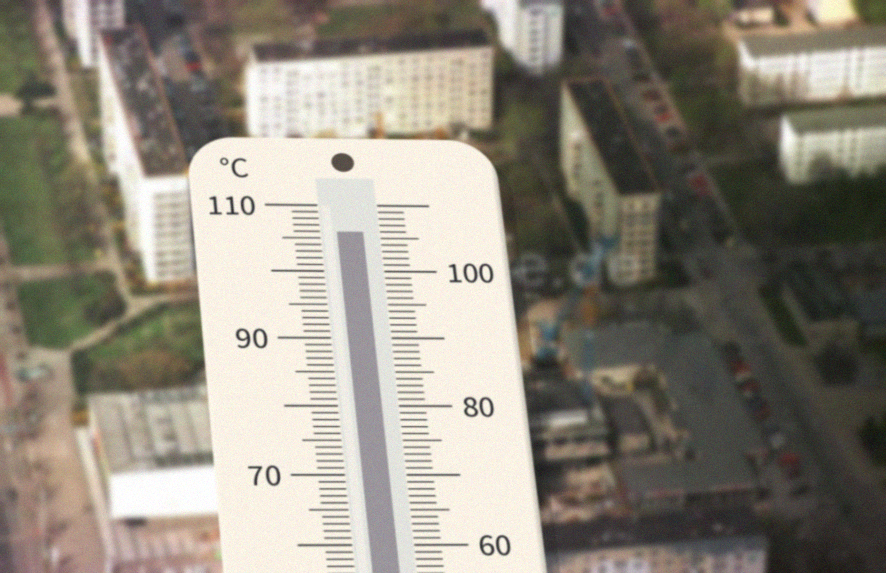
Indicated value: 106 °C
